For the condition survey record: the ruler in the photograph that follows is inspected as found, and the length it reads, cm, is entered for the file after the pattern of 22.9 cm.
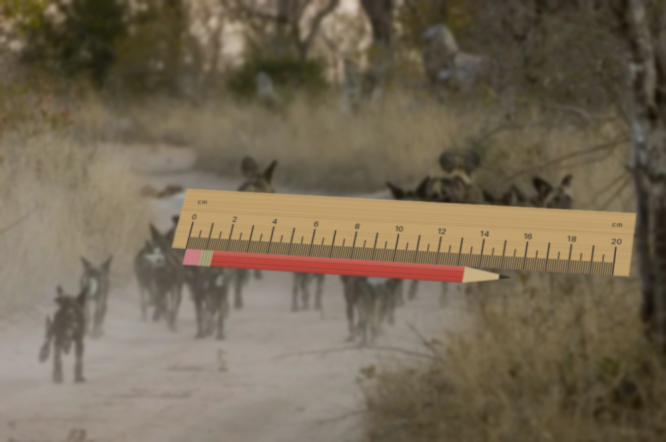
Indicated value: 15.5 cm
